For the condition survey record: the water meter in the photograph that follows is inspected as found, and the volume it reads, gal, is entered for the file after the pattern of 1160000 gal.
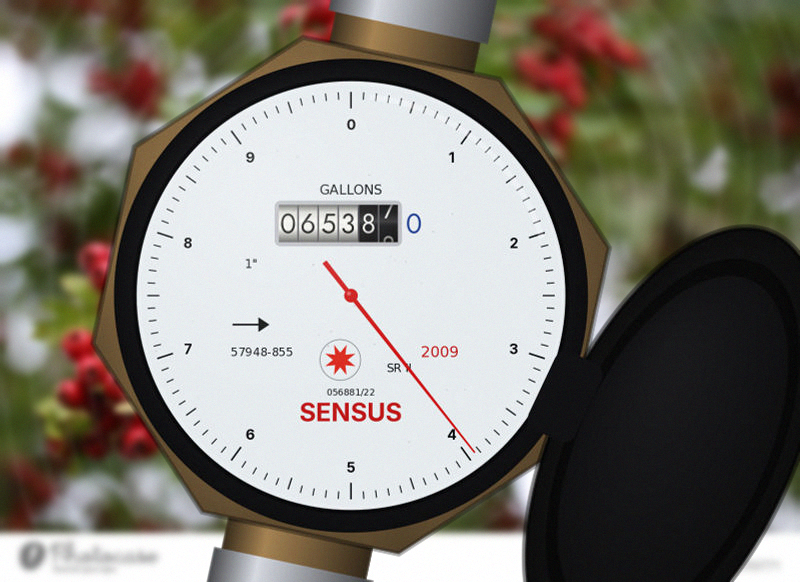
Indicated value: 653873.9 gal
